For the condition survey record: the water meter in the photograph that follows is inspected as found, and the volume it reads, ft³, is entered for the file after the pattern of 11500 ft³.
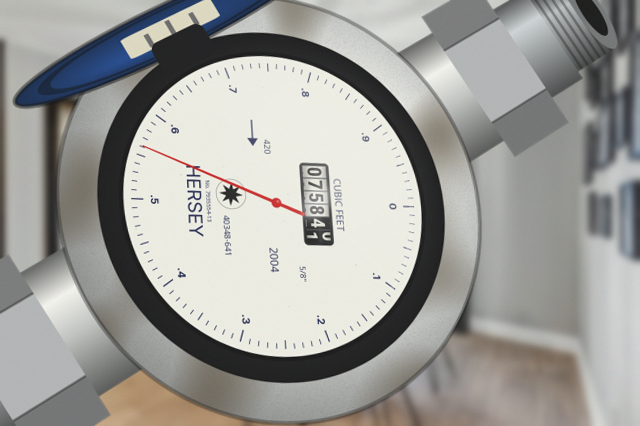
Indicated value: 75840.56 ft³
